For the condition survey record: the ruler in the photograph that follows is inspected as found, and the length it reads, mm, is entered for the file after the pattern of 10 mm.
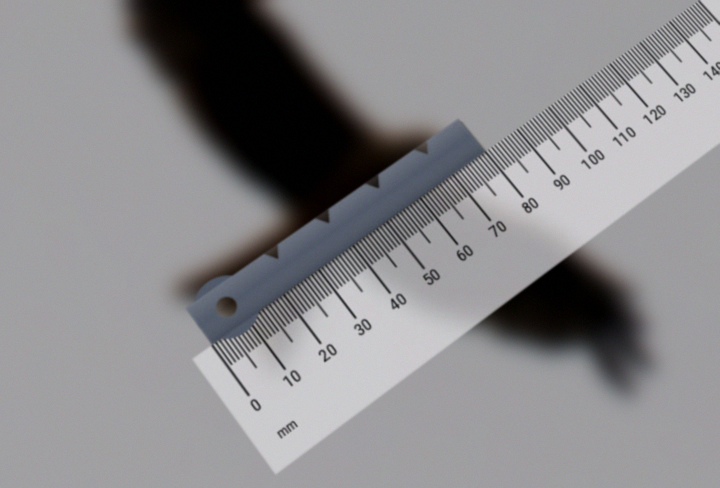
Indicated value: 80 mm
